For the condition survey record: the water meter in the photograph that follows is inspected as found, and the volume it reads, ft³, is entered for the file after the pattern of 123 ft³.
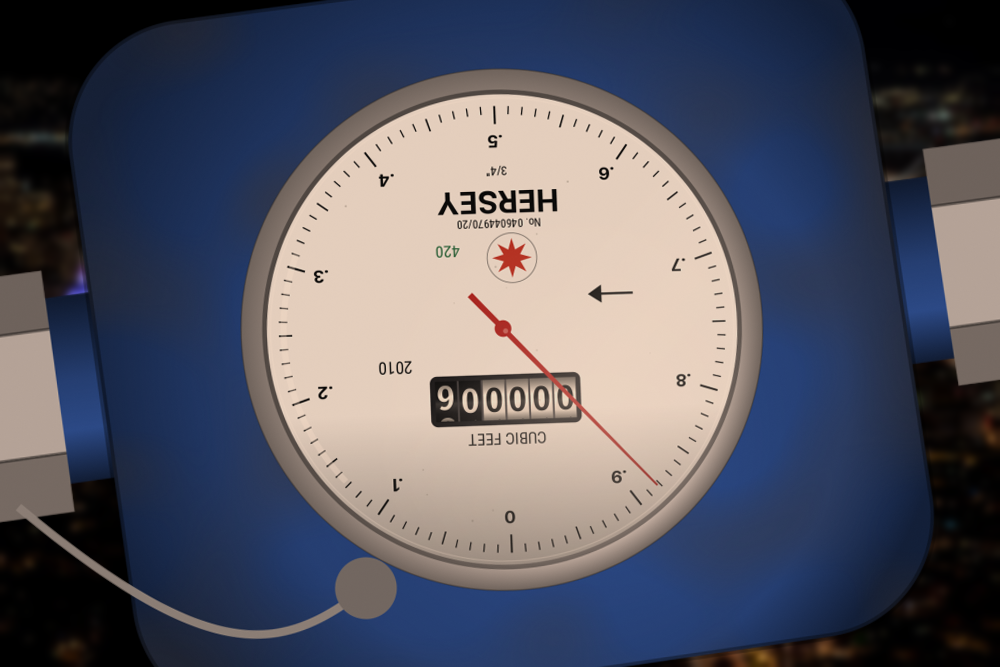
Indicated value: 5.88 ft³
